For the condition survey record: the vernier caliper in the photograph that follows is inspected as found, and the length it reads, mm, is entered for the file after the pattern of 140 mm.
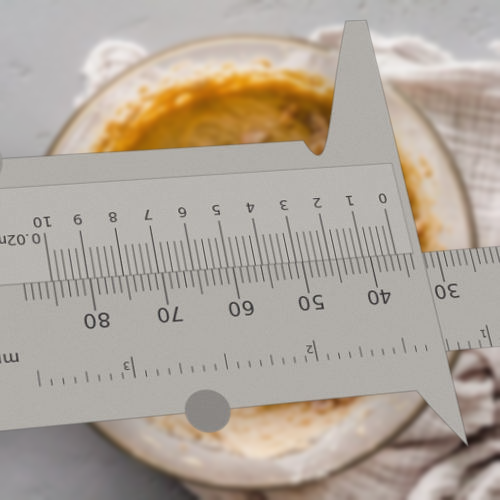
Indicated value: 36.2 mm
